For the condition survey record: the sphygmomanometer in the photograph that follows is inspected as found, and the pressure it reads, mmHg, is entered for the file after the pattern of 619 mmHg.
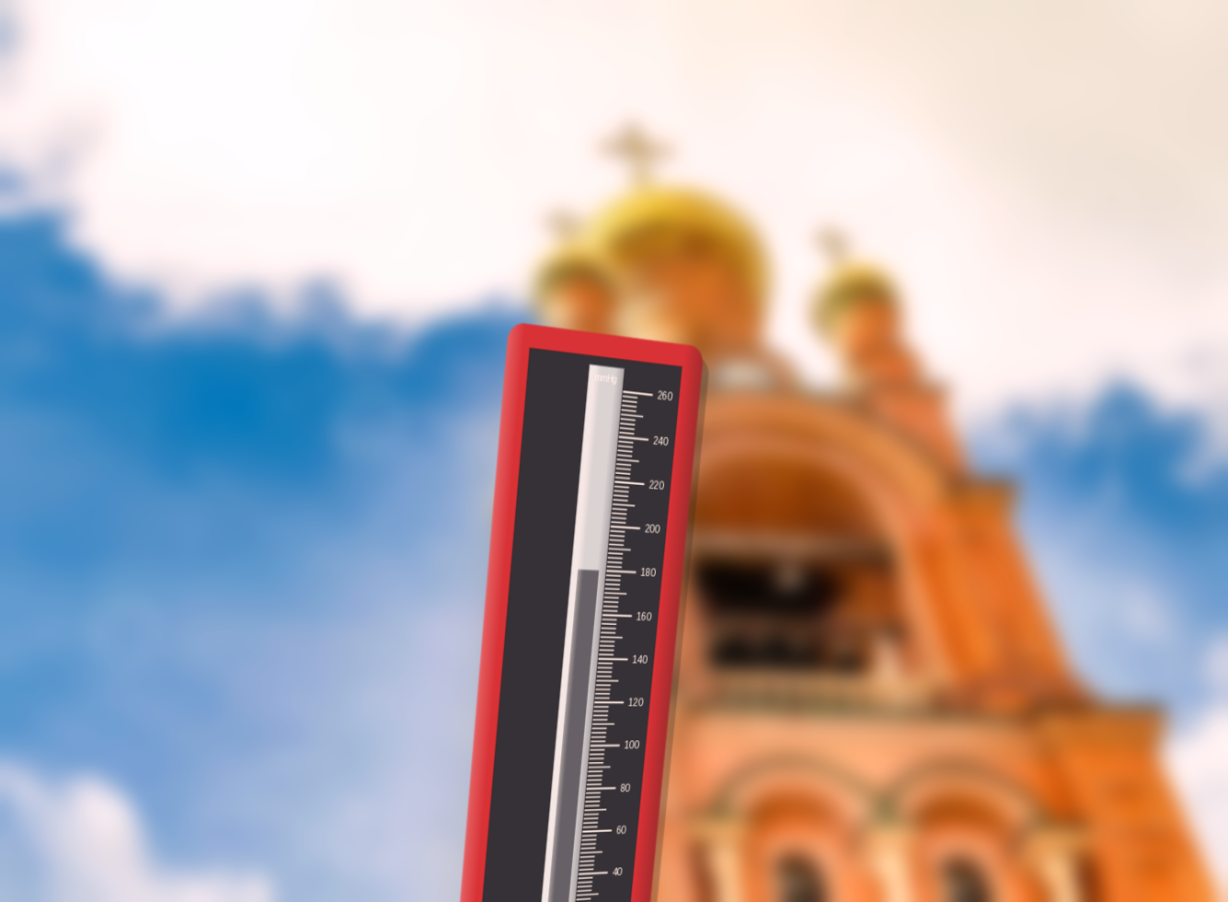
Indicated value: 180 mmHg
